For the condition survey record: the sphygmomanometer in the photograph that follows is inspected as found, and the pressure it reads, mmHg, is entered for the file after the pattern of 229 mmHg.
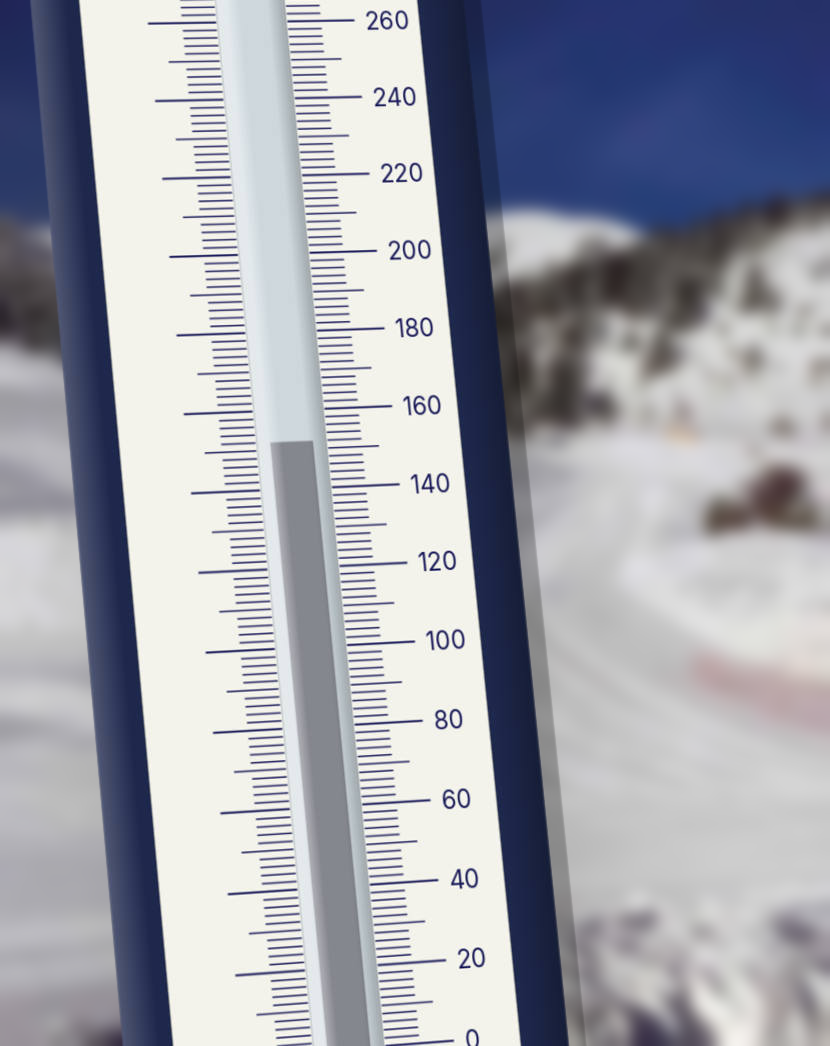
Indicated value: 152 mmHg
